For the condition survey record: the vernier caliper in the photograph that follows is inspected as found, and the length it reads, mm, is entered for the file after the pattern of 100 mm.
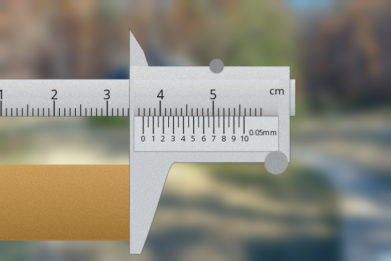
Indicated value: 36.8 mm
